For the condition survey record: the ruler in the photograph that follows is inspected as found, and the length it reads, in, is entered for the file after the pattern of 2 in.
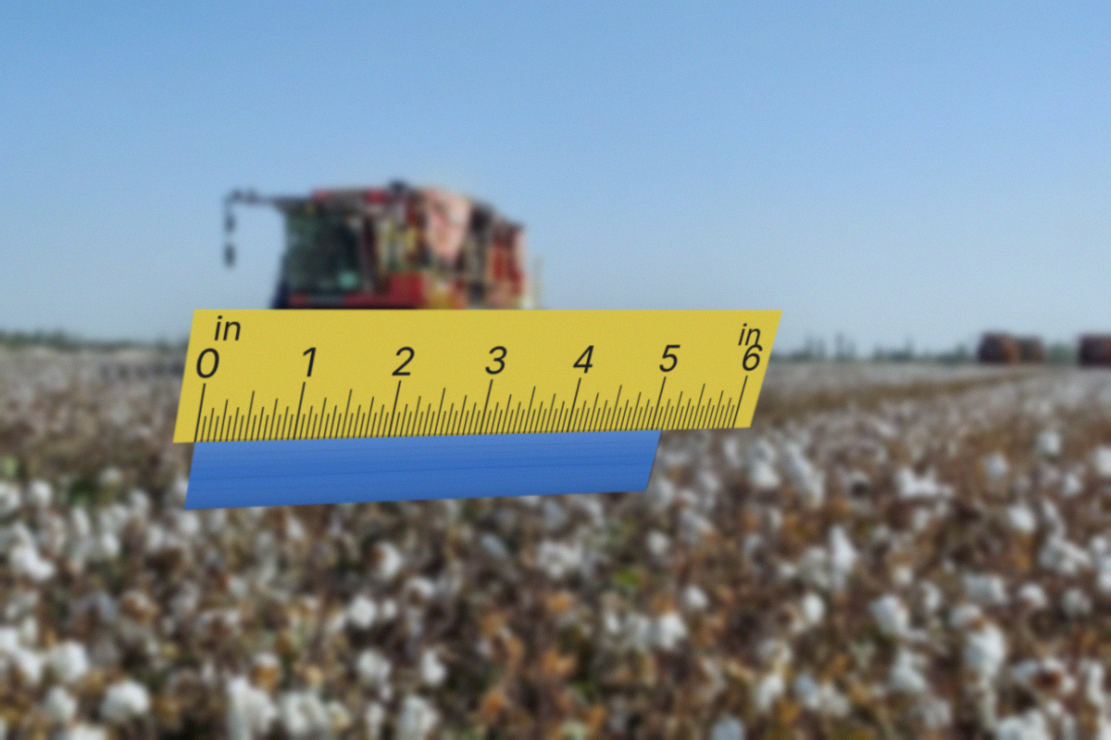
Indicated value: 5.125 in
